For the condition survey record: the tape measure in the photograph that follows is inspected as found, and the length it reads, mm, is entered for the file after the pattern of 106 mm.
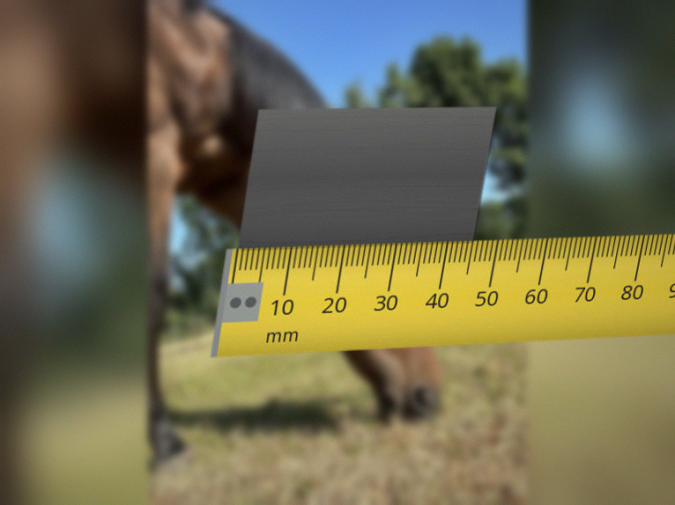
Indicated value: 45 mm
